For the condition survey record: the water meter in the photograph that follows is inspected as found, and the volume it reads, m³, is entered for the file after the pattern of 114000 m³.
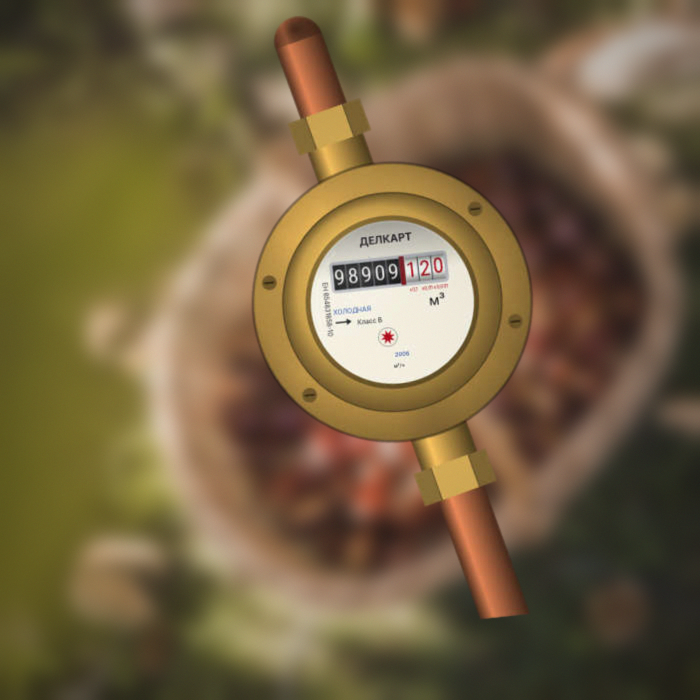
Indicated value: 98909.120 m³
